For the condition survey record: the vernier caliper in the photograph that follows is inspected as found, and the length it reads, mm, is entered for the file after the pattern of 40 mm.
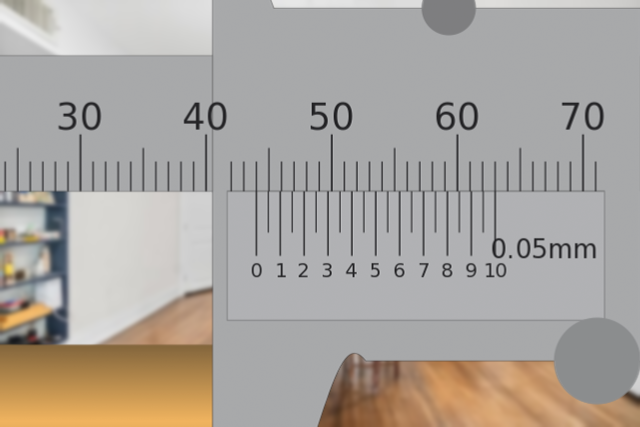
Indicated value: 44.0 mm
